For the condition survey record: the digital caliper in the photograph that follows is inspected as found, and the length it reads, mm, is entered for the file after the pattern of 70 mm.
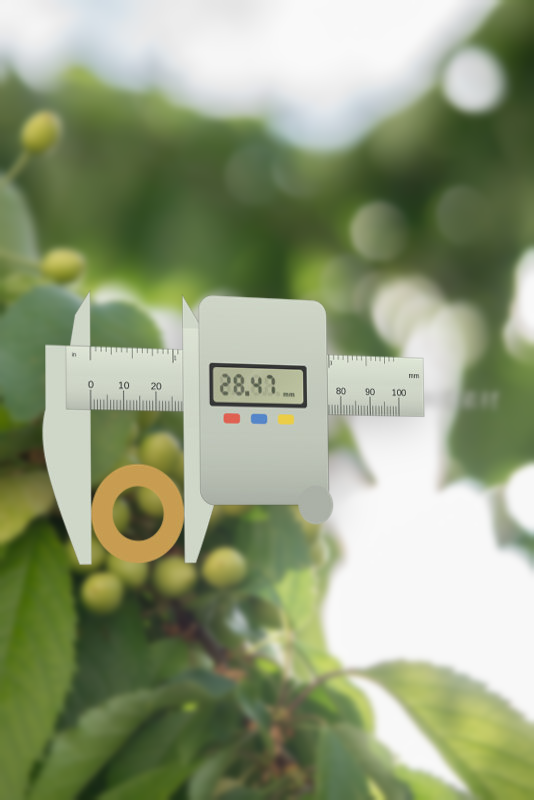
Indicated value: 28.47 mm
